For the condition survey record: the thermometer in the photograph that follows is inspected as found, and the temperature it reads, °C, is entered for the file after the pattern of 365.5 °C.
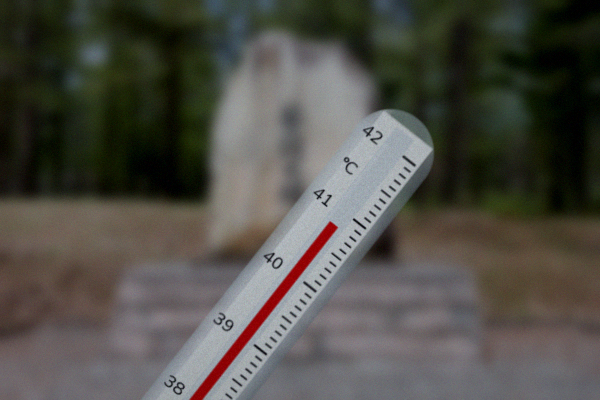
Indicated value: 40.8 °C
